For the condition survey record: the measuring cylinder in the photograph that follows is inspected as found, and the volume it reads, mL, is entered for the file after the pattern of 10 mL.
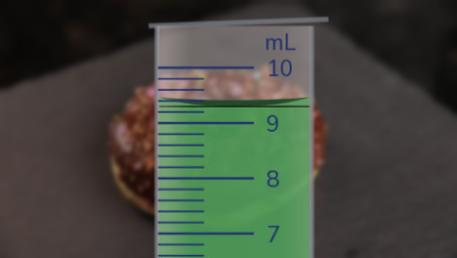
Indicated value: 9.3 mL
